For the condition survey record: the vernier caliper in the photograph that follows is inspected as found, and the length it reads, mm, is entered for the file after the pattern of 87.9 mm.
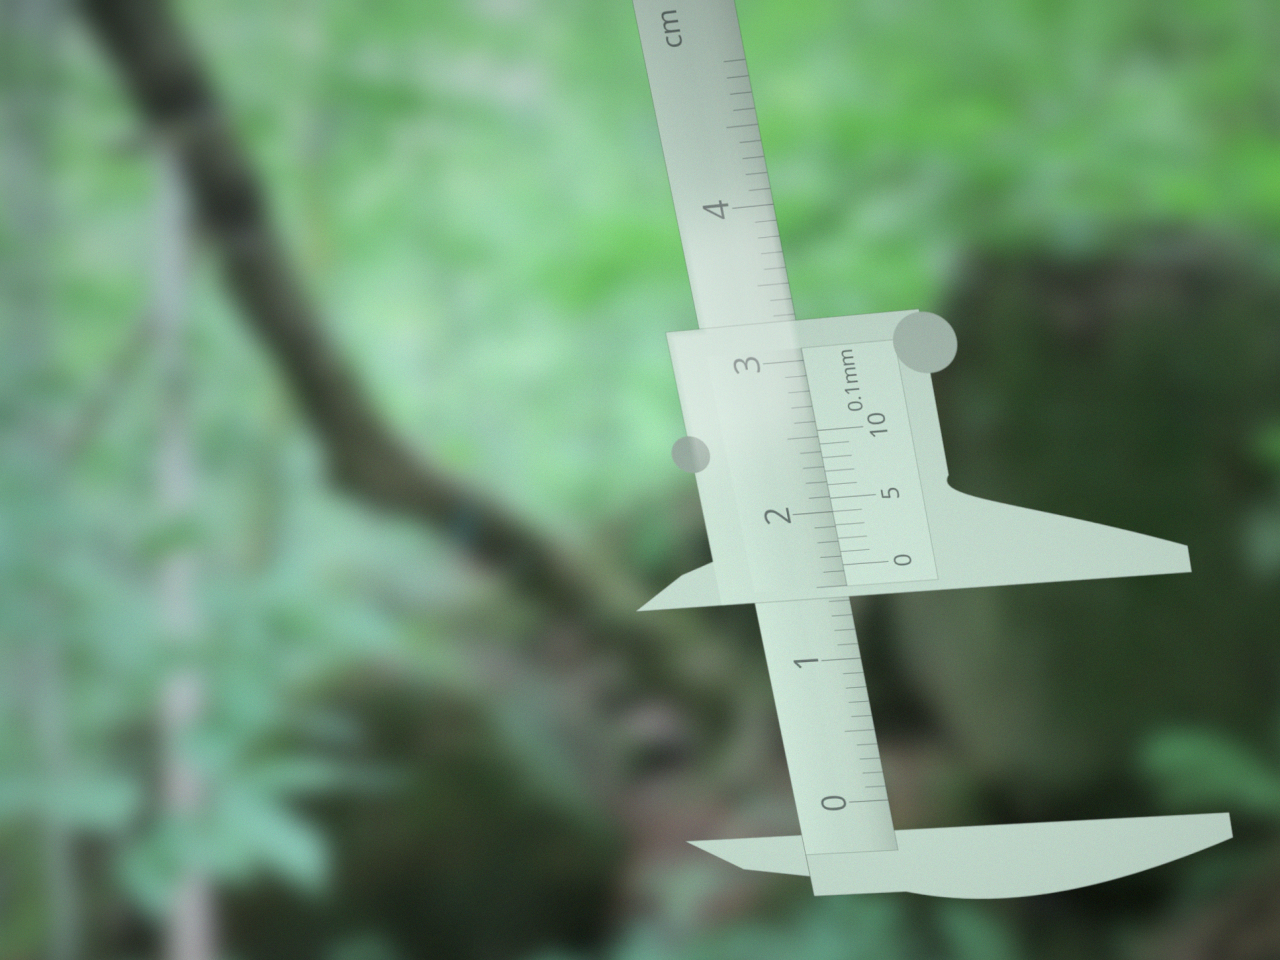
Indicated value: 16.4 mm
